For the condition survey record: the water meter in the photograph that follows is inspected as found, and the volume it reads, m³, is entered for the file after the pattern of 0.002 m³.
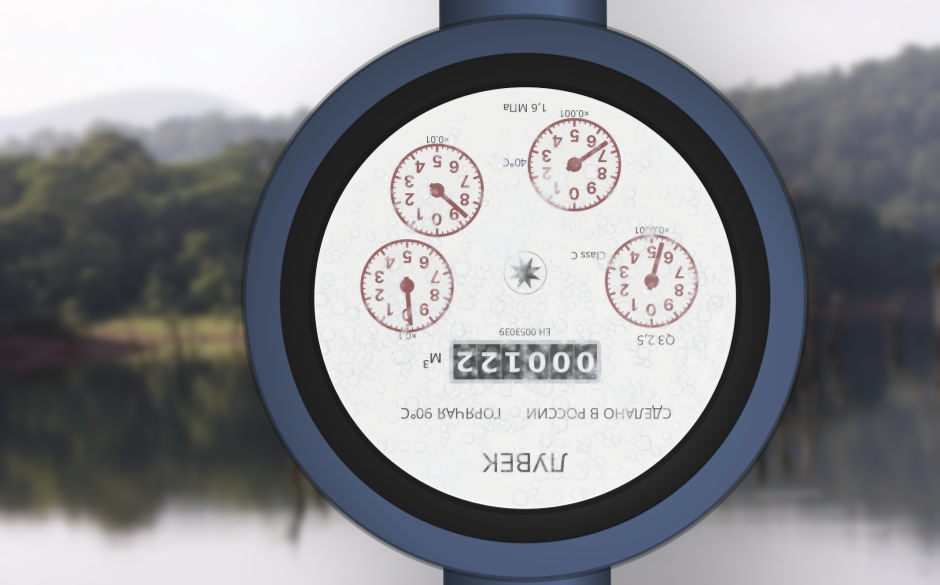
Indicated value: 121.9865 m³
